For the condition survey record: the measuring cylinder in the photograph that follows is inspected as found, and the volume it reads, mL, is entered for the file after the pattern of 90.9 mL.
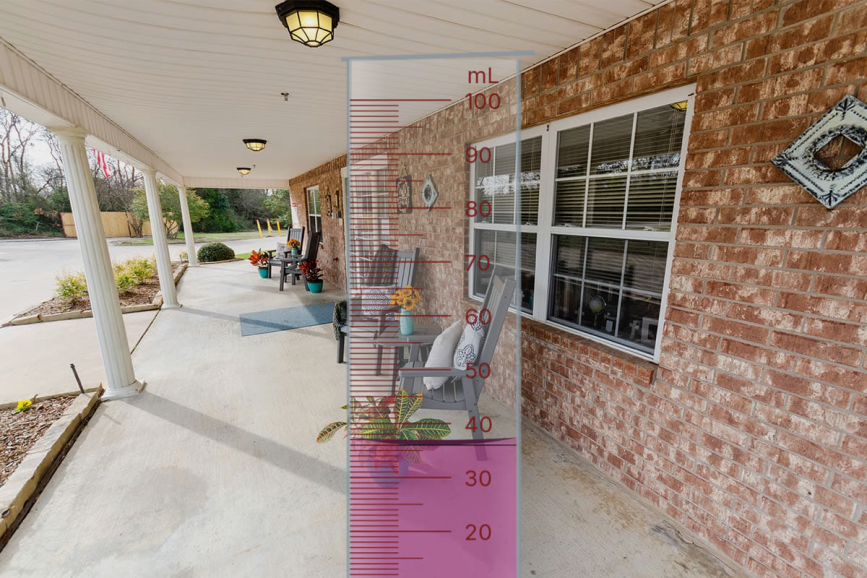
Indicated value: 36 mL
